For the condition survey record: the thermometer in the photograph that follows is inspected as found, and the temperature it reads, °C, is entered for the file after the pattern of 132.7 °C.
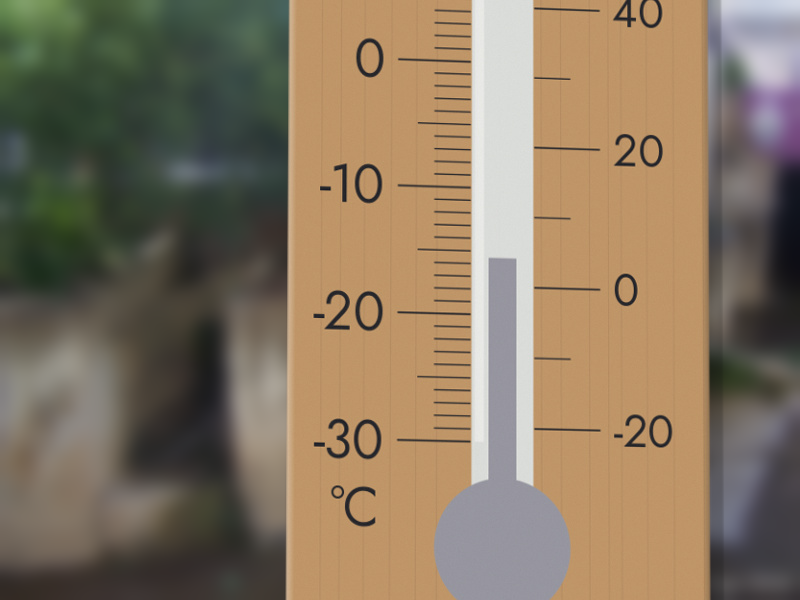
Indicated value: -15.5 °C
